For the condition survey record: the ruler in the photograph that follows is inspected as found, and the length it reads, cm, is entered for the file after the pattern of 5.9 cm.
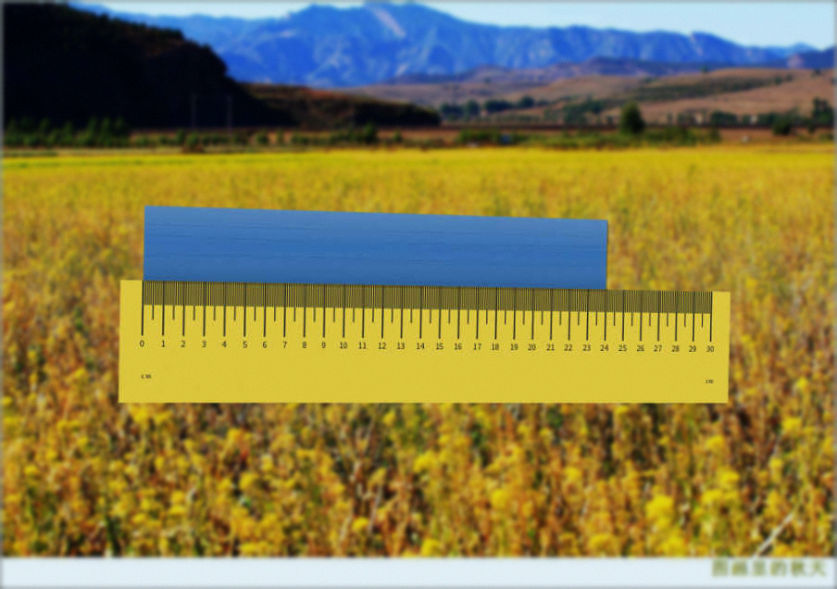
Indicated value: 24 cm
